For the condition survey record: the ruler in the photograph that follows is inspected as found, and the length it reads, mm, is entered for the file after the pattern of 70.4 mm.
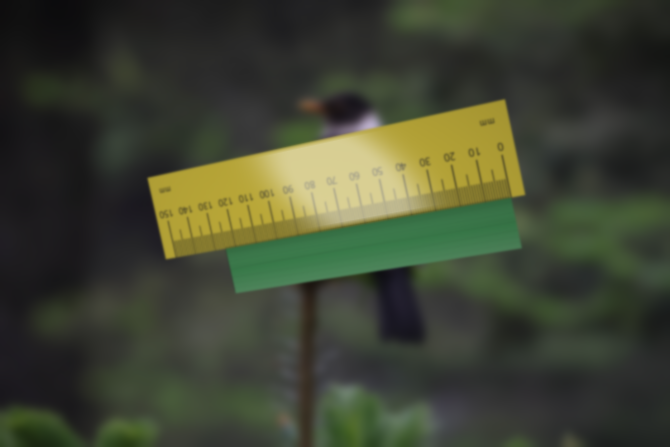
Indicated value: 125 mm
